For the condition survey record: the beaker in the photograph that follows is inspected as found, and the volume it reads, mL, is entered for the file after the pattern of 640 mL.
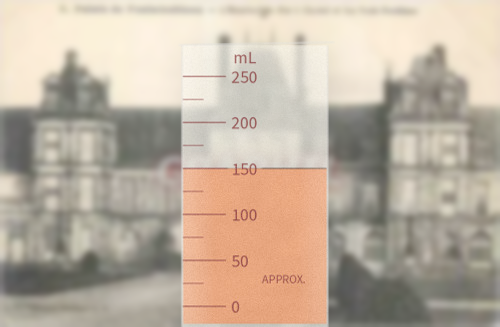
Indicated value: 150 mL
